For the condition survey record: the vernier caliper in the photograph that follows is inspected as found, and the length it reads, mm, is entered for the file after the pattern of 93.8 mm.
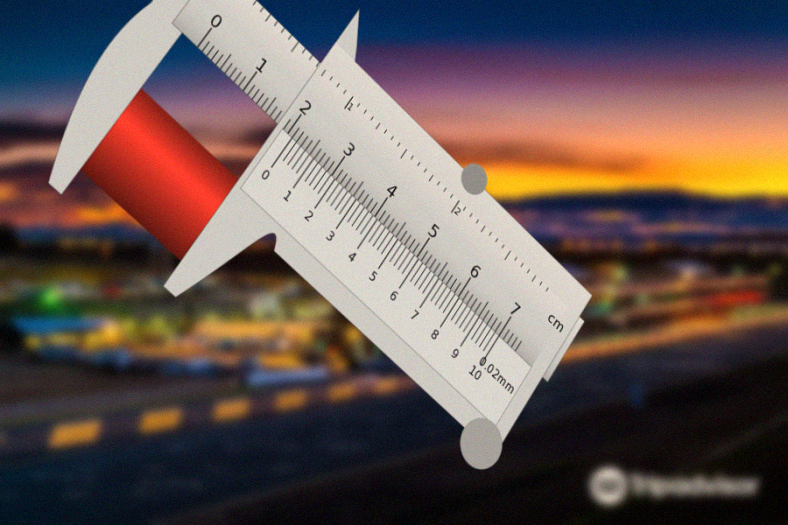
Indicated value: 21.0 mm
